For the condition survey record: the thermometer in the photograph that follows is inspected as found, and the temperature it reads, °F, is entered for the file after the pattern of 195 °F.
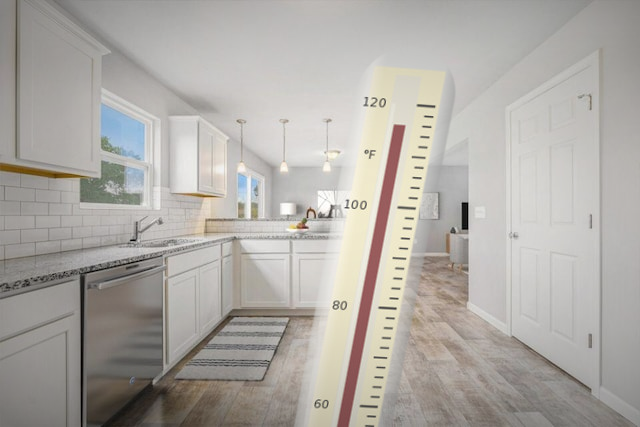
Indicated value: 116 °F
